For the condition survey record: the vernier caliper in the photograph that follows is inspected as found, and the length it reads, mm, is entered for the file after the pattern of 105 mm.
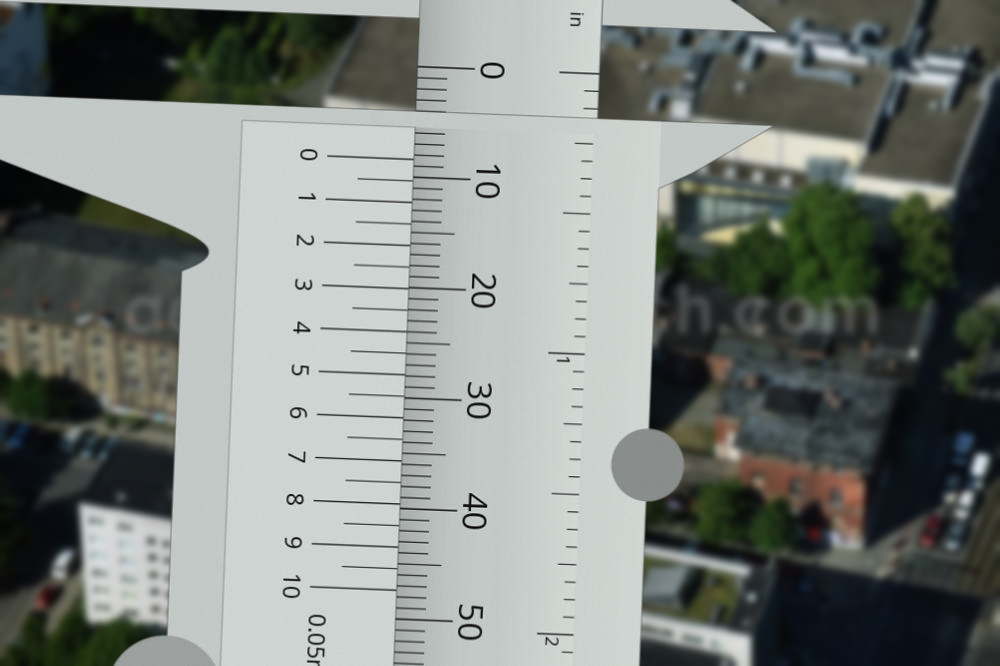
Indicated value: 8.4 mm
